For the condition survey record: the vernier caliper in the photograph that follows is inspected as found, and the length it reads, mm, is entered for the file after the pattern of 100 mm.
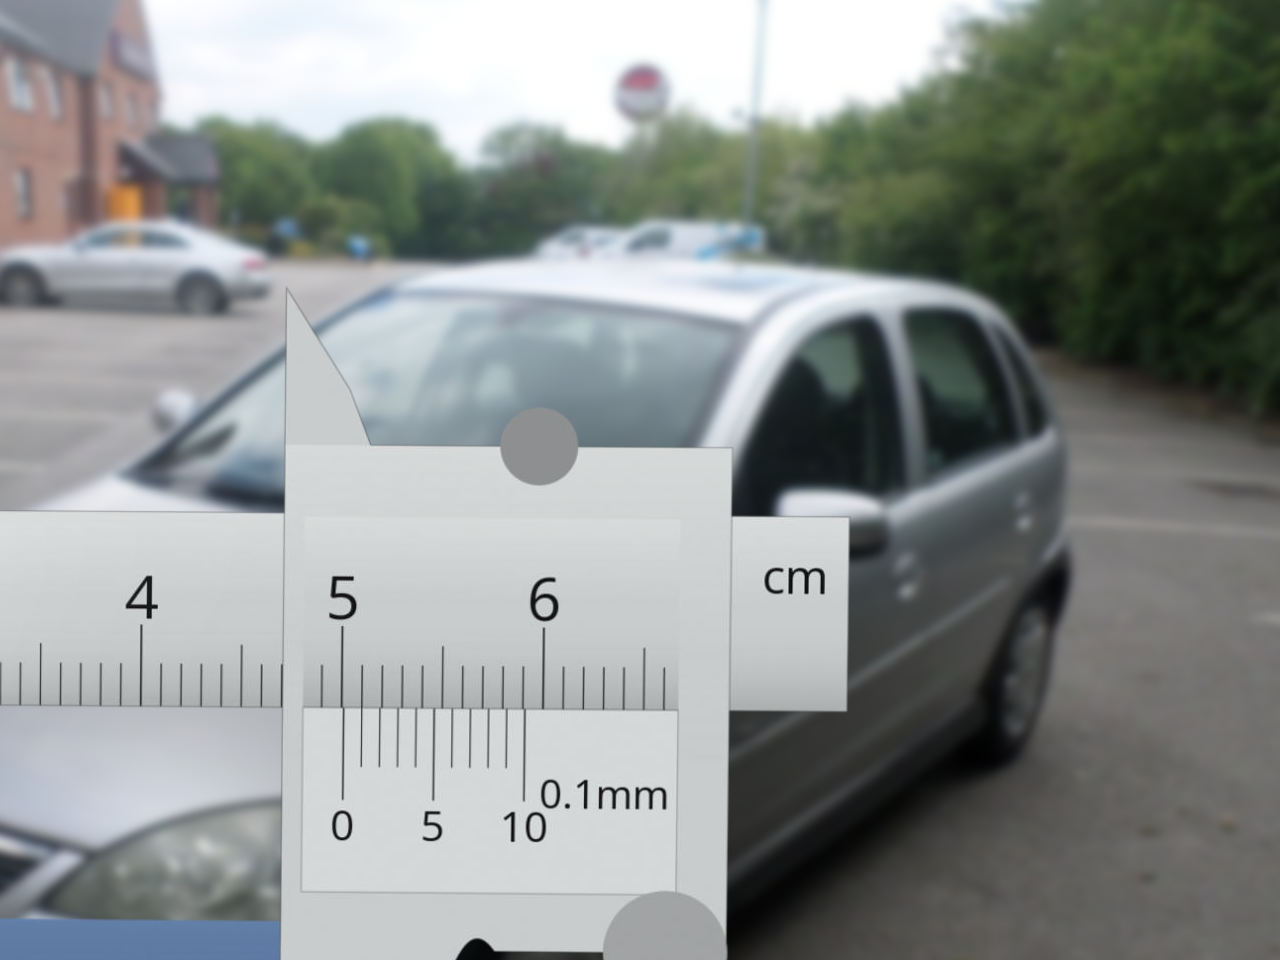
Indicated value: 50.1 mm
